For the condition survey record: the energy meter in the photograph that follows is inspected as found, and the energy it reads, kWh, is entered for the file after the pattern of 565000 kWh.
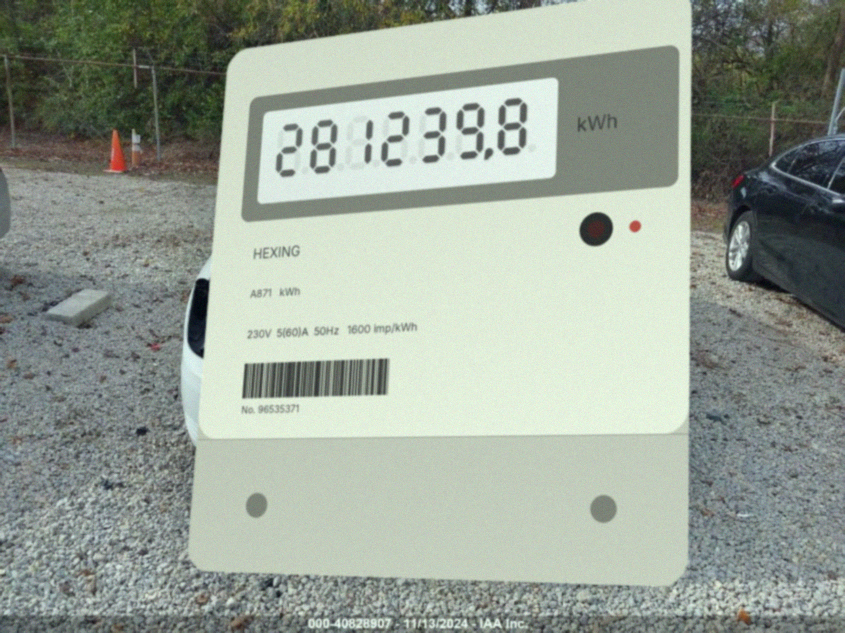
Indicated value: 281239.8 kWh
